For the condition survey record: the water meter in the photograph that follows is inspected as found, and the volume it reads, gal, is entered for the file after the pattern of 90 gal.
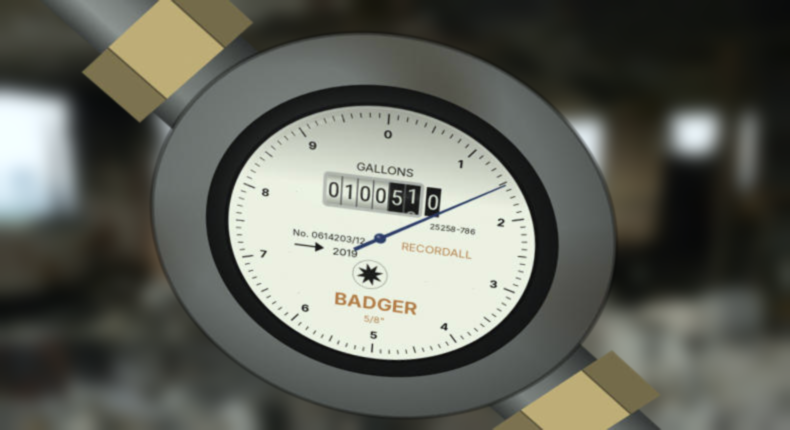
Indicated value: 100511.5 gal
